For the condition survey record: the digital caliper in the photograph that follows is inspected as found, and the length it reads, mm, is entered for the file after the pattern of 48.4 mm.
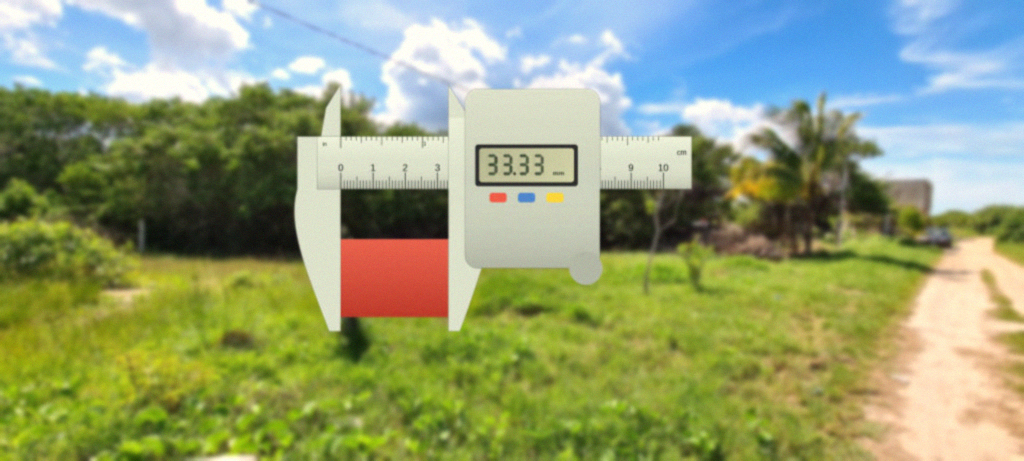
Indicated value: 33.33 mm
